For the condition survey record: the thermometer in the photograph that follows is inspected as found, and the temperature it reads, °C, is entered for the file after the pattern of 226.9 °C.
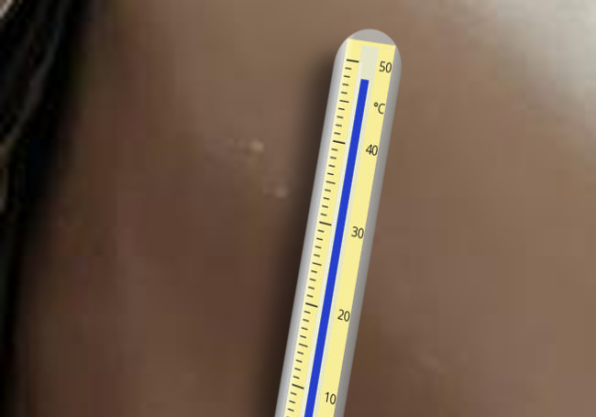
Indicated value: 48 °C
